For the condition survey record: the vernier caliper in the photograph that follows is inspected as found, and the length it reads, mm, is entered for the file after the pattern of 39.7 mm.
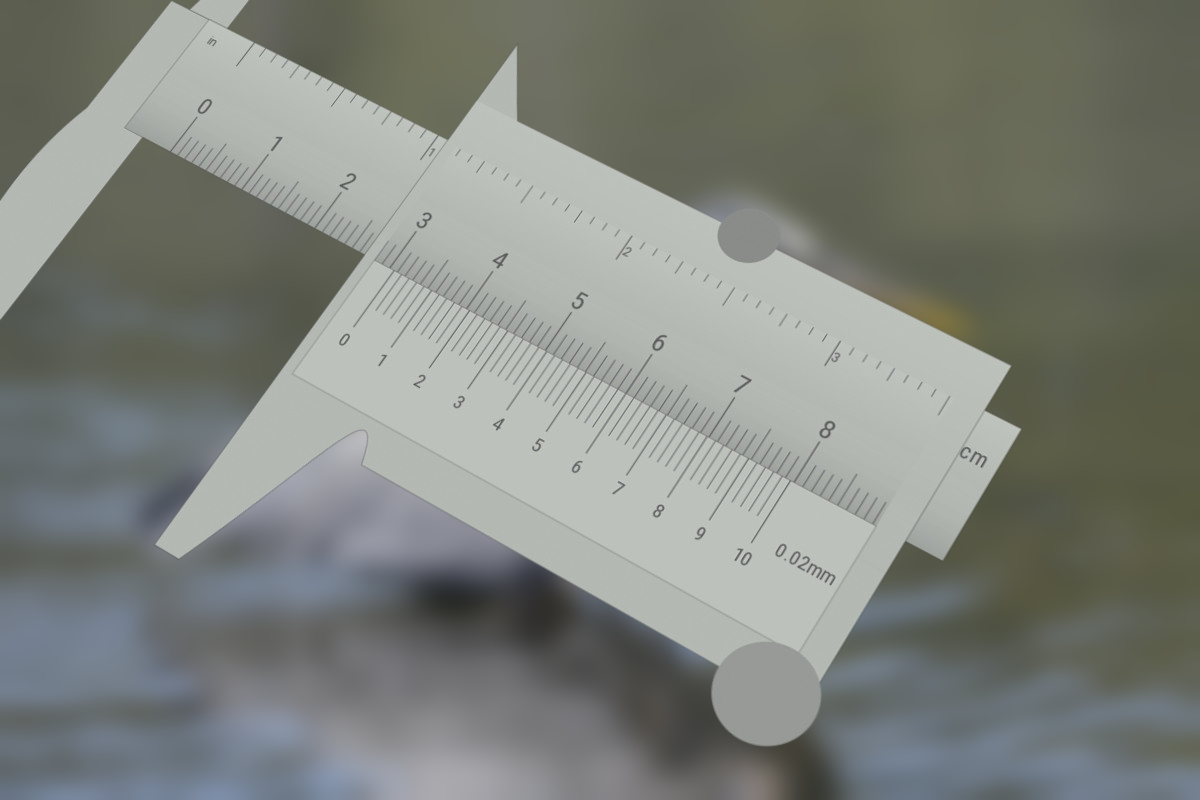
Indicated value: 30.6 mm
